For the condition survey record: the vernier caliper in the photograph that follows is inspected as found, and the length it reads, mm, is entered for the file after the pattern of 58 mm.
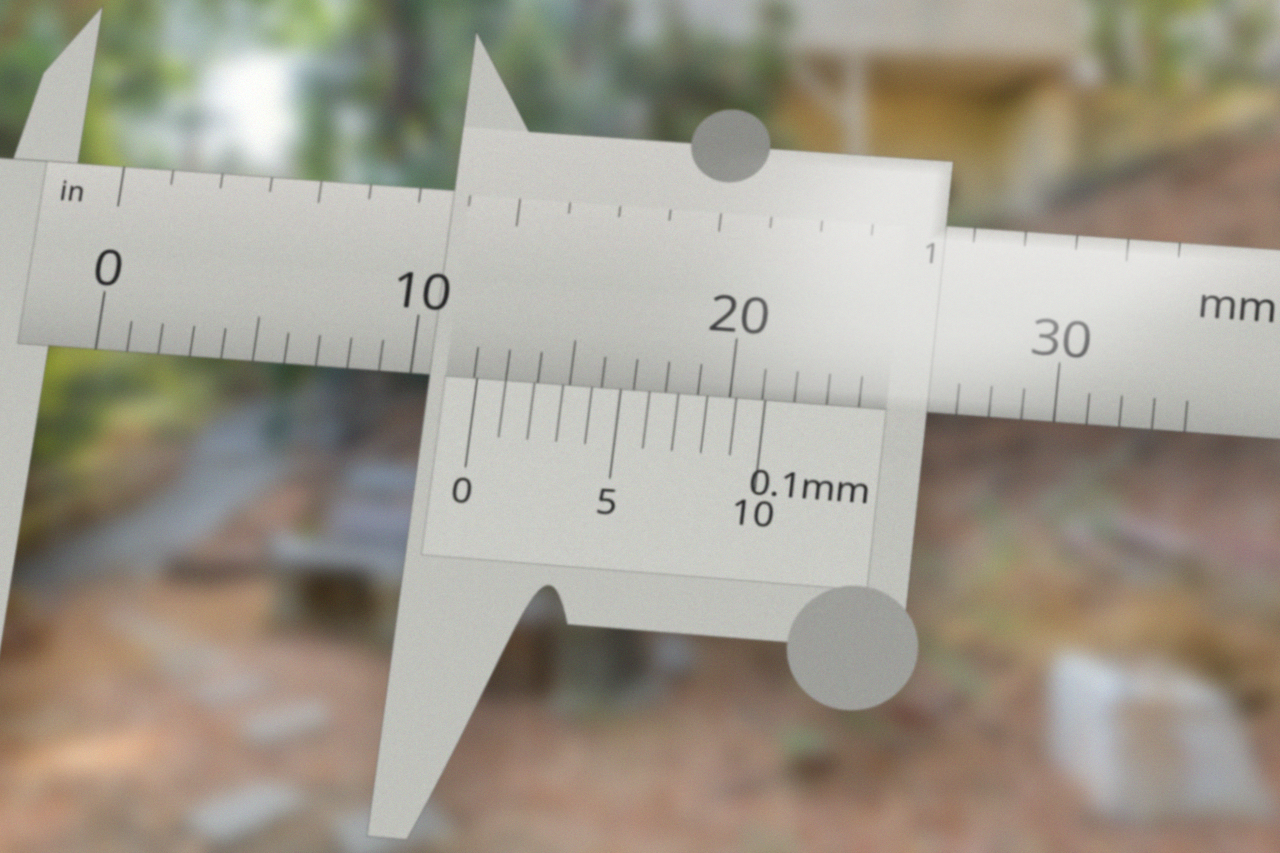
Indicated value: 12.1 mm
